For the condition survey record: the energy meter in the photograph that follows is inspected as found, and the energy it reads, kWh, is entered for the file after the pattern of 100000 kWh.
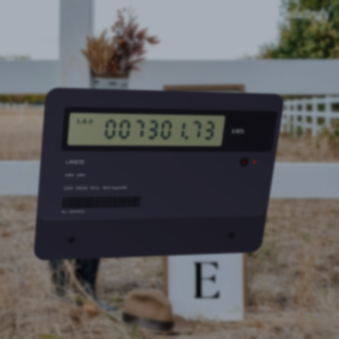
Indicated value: 7301.73 kWh
